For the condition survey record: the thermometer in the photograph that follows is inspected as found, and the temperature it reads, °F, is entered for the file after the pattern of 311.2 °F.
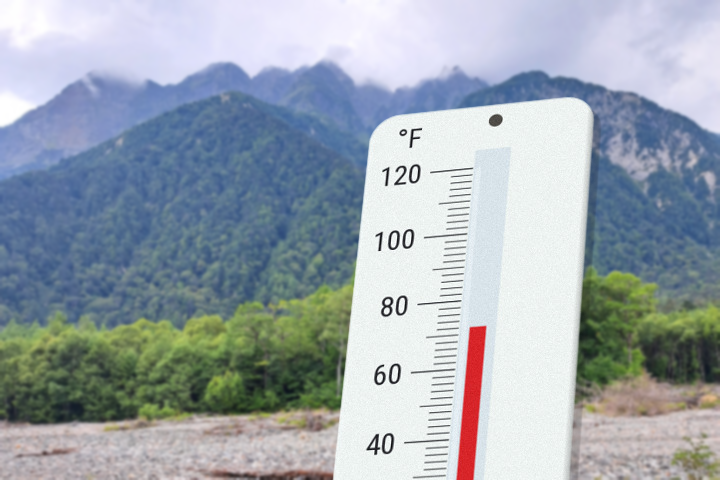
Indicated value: 72 °F
